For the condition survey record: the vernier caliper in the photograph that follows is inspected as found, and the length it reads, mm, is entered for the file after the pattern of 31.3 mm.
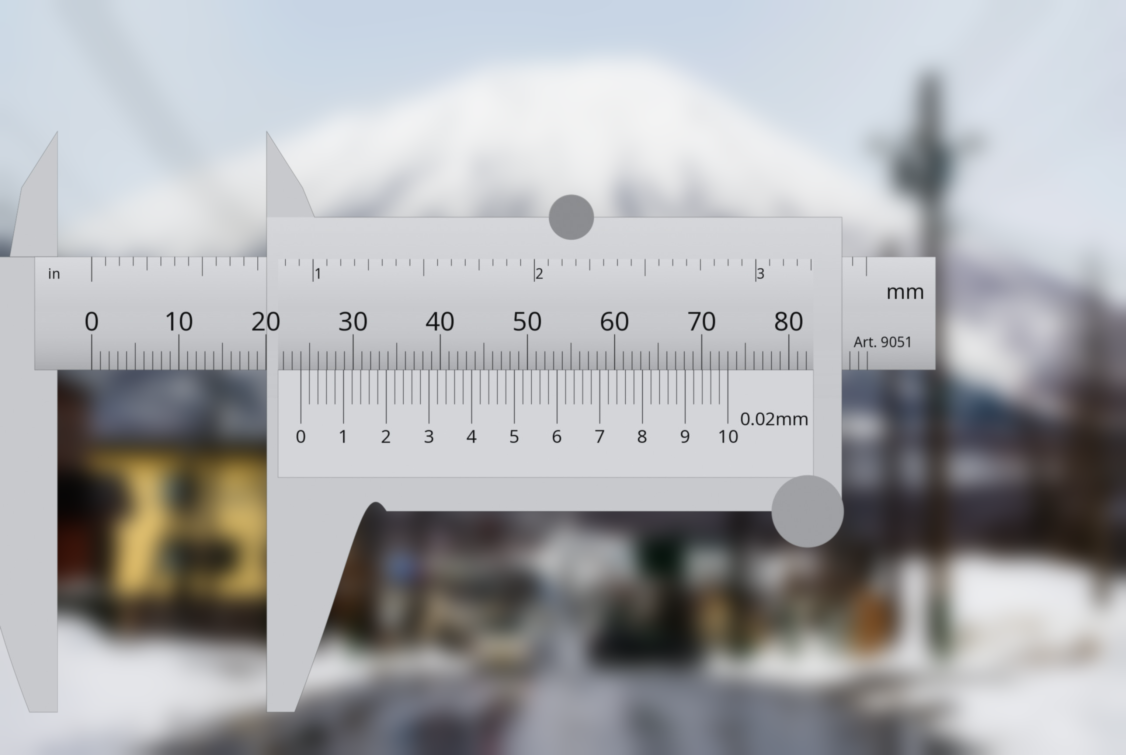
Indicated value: 24.0 mm
